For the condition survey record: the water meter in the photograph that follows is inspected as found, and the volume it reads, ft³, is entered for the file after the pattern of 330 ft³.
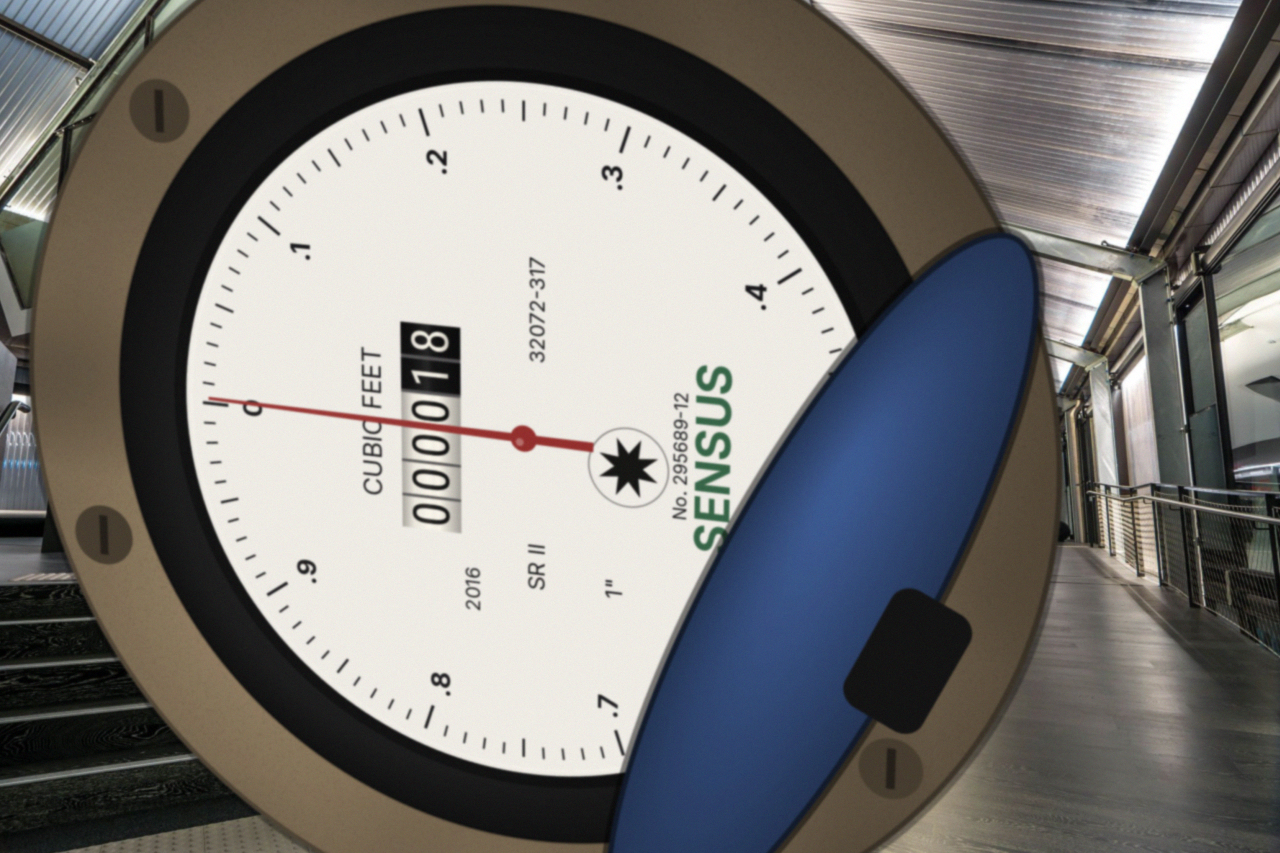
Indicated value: 18.00 ft³
